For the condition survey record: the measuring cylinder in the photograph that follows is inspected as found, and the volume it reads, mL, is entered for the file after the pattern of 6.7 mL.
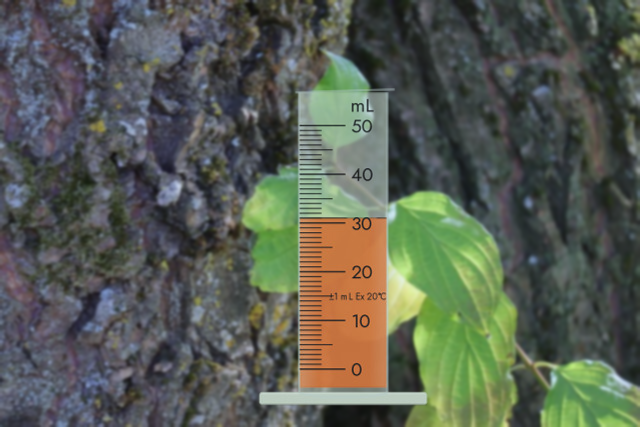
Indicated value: 31 mL
